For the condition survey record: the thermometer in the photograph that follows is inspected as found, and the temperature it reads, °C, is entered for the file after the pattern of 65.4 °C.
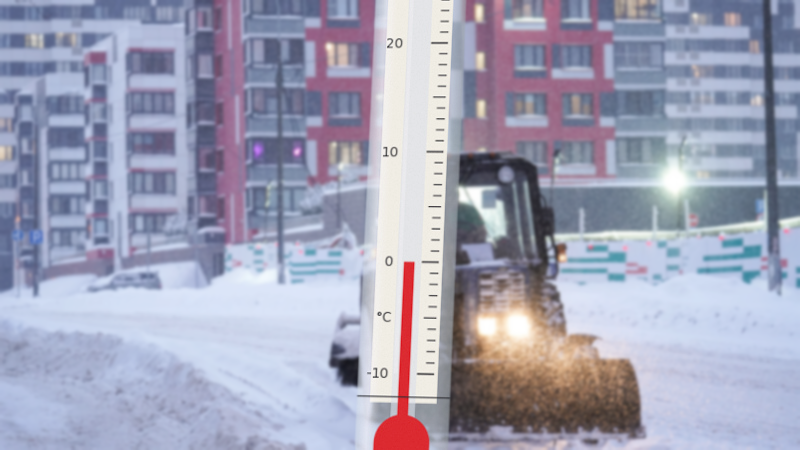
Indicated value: 0 °C
